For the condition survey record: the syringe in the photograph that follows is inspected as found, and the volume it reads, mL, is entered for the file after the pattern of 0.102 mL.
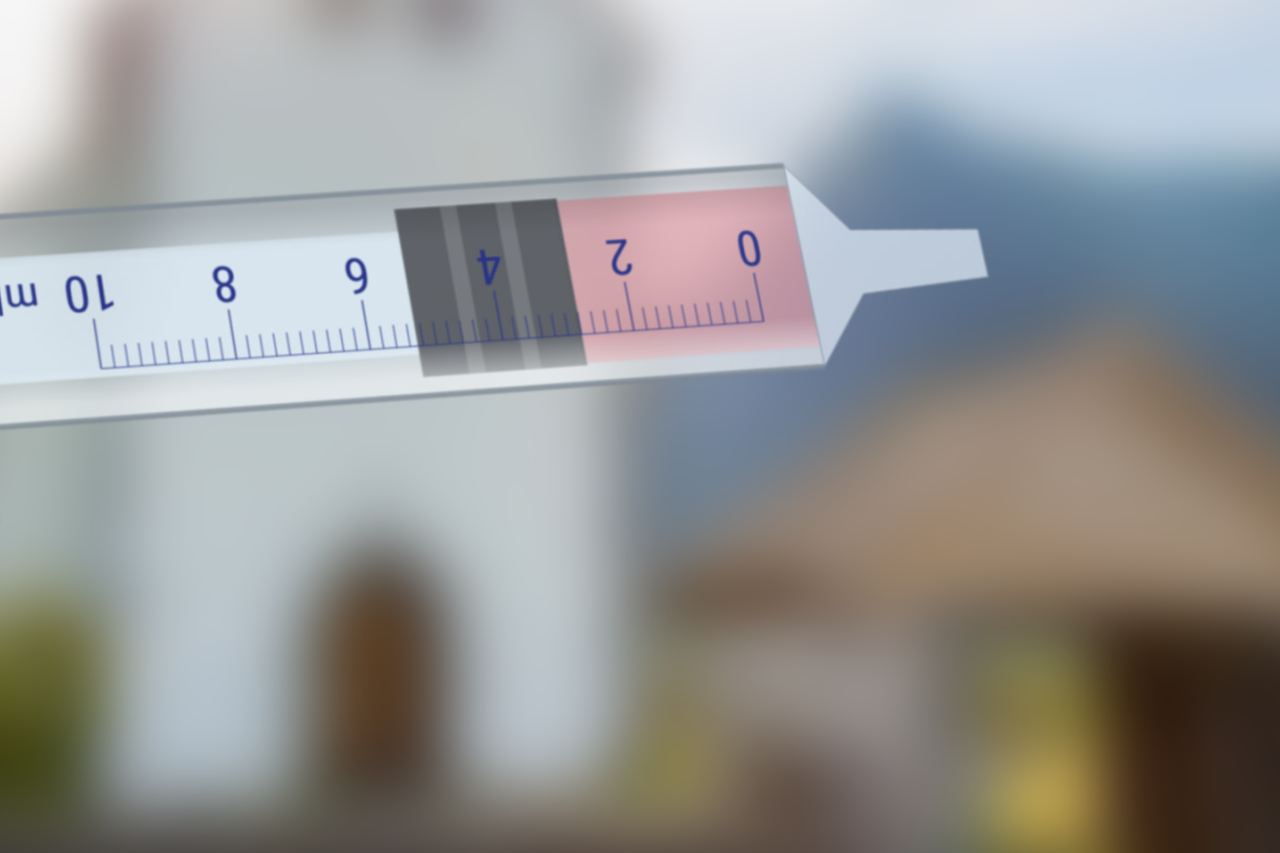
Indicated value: 2.8 mL
